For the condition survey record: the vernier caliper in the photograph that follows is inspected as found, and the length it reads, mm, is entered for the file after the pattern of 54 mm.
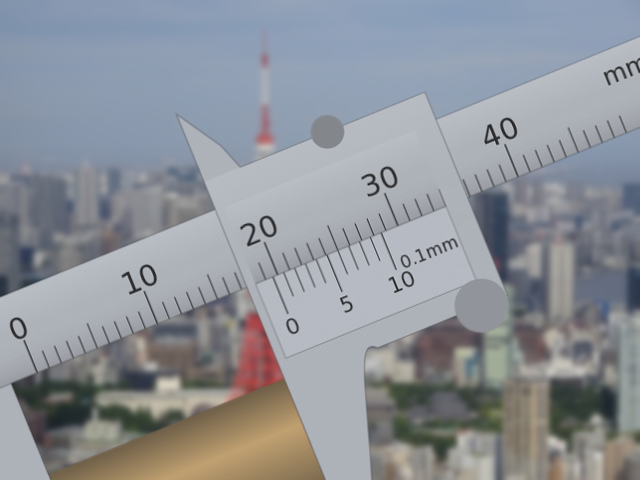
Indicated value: 19.6 mm
